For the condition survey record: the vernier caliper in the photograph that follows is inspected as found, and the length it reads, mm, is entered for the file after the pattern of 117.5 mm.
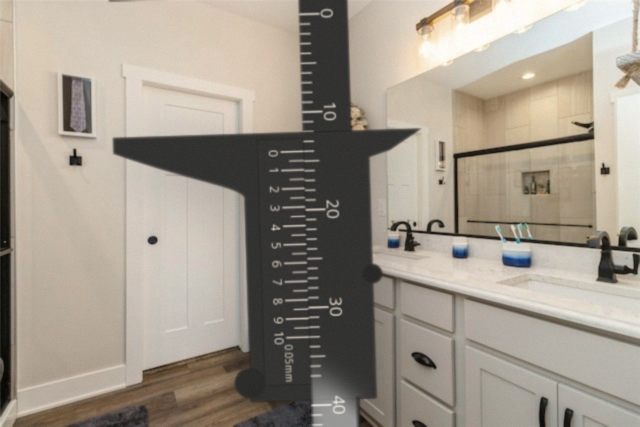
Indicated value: 14.0 mm
